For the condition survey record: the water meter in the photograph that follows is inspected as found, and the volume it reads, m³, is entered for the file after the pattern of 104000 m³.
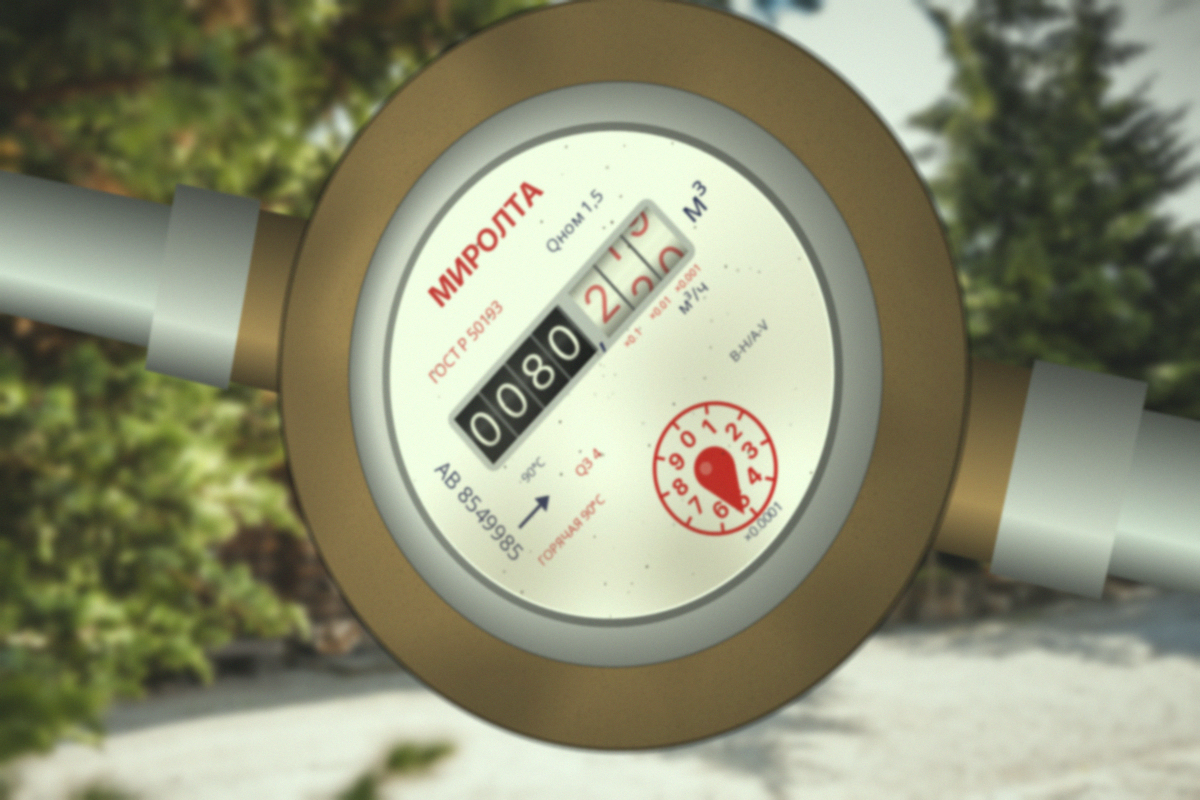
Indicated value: 80.2195 m³
